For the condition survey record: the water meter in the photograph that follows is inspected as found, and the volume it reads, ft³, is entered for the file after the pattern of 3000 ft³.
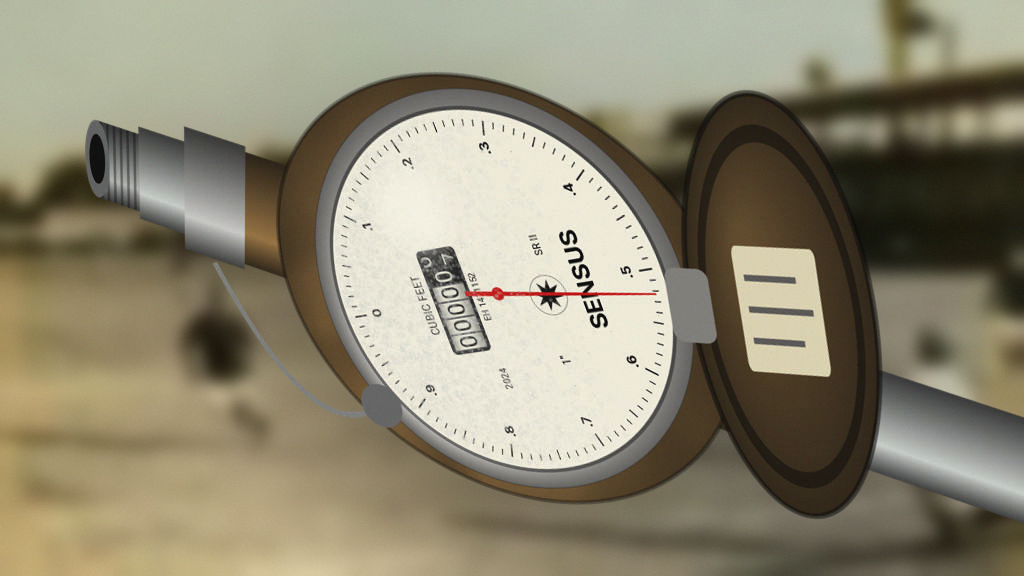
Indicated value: 6.52 ft³
